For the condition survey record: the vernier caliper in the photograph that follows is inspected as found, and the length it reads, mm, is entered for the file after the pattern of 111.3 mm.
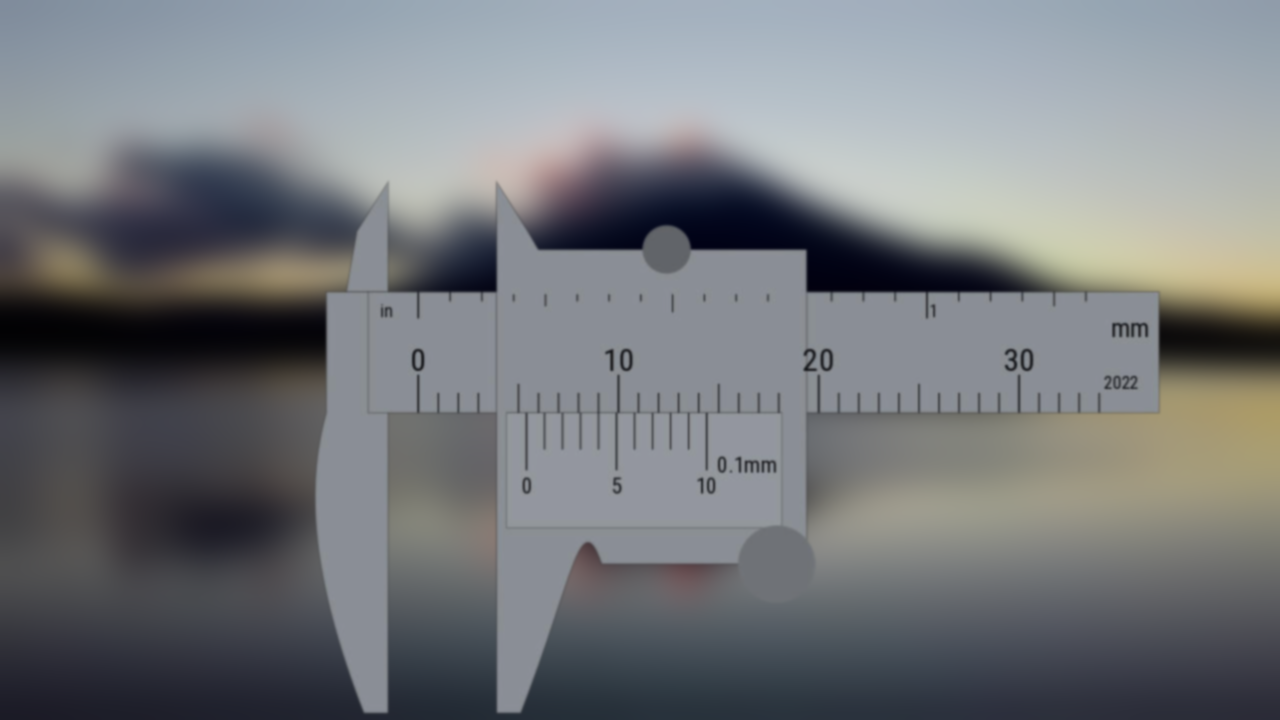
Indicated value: 5.4 mm
